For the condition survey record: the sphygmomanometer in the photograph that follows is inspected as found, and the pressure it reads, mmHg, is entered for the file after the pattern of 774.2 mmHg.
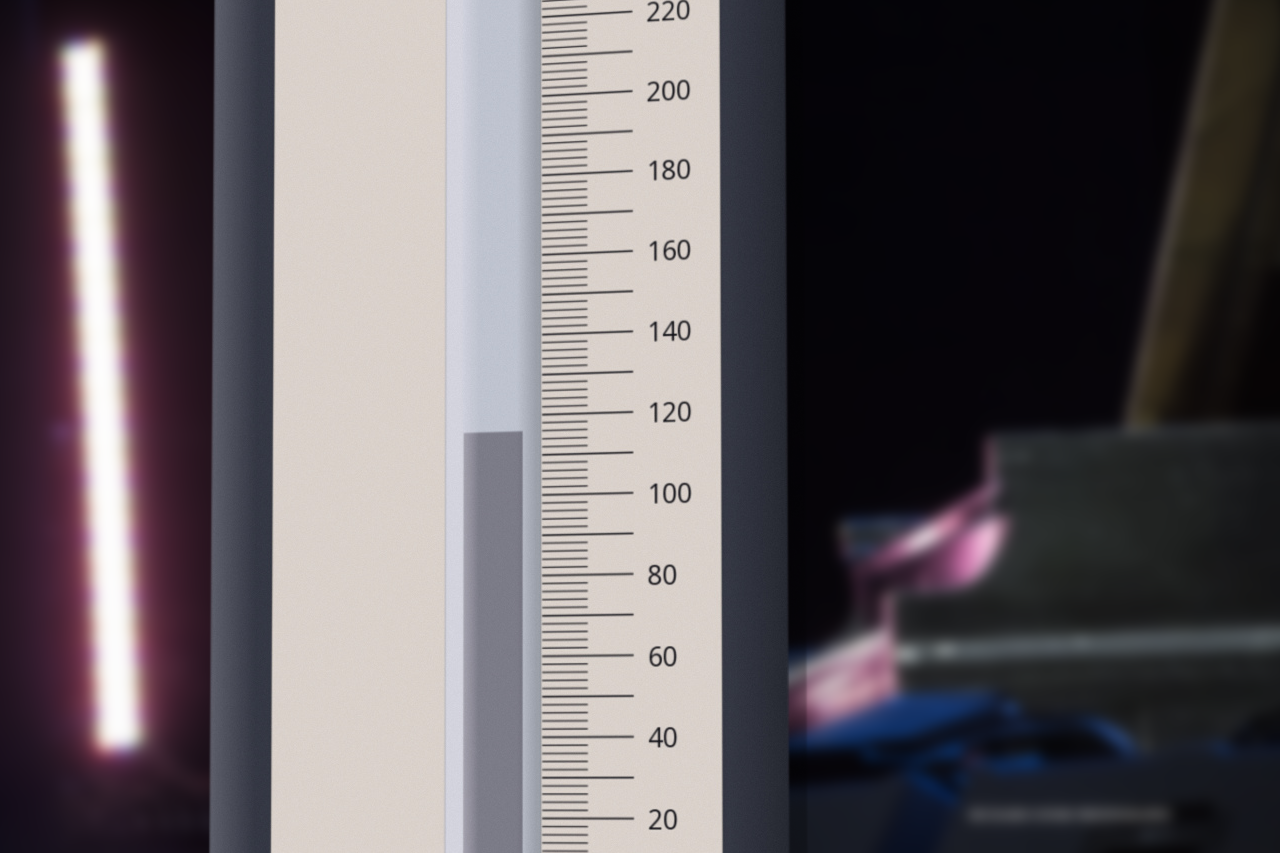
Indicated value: 116 mmHg
